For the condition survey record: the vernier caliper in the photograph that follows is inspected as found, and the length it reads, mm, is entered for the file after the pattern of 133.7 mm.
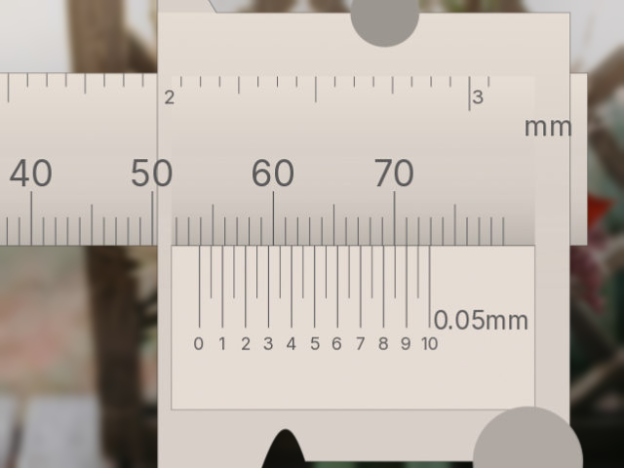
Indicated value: 53.9 mm
